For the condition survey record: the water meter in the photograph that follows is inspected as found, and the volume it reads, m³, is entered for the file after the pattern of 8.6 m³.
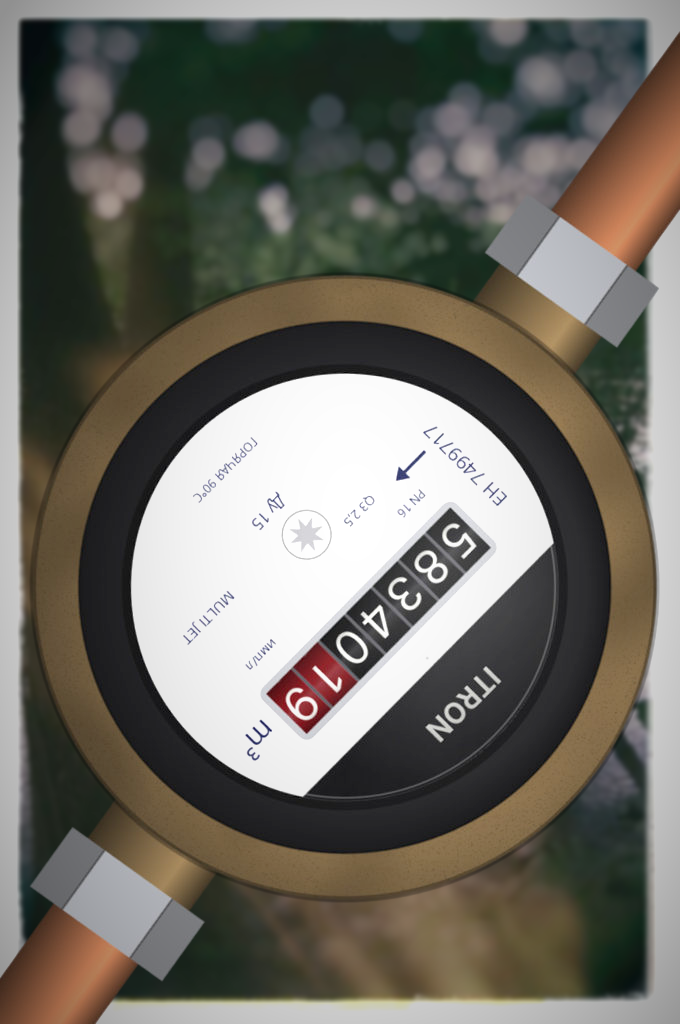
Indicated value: 58340.19 m³
